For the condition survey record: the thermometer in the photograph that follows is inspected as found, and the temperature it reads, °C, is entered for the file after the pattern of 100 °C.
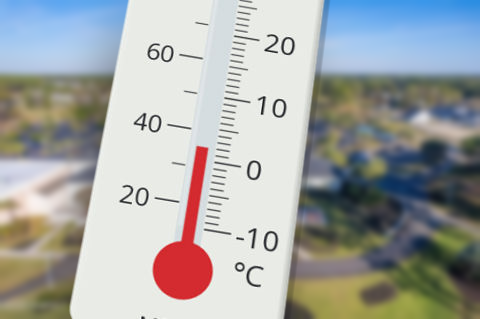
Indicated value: 2 °C
